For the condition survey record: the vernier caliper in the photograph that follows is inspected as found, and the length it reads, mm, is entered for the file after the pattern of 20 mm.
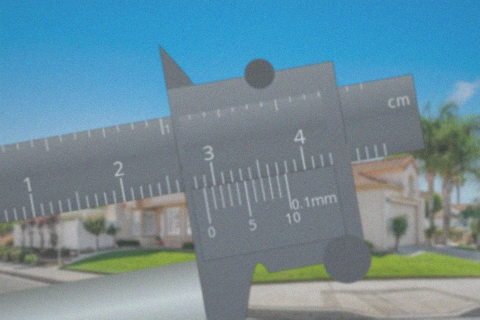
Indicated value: 28.8 mm
